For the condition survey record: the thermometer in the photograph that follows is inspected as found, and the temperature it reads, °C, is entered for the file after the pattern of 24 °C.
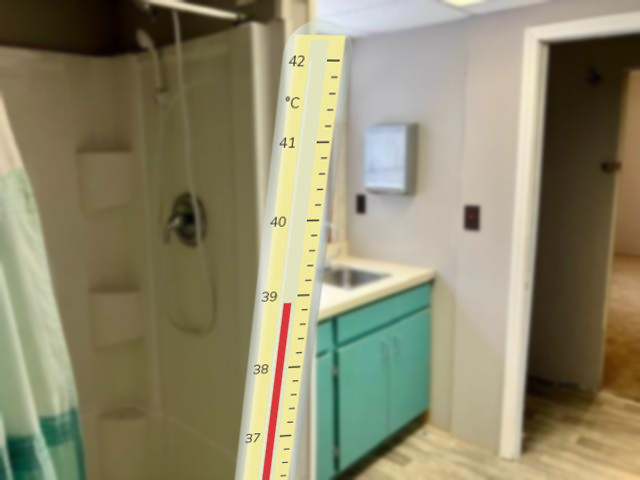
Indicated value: 38.9 °C
